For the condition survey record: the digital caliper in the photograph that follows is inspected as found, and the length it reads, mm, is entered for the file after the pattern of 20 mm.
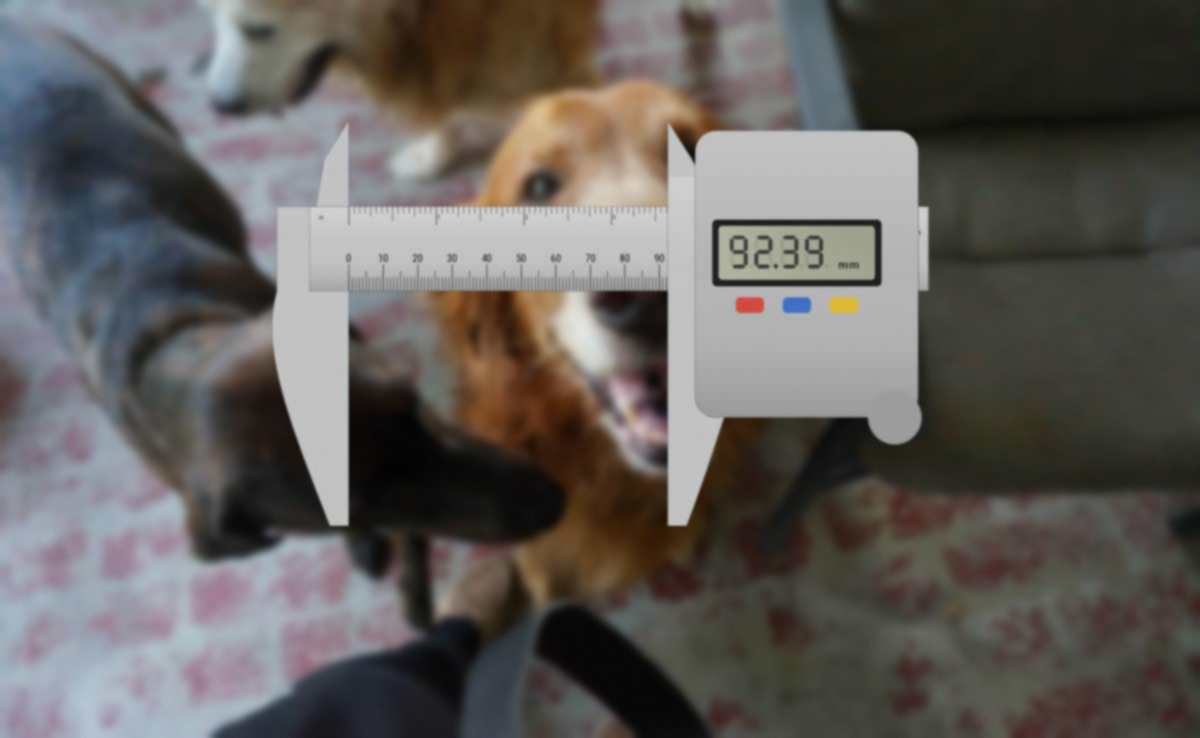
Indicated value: 92.39 mm
